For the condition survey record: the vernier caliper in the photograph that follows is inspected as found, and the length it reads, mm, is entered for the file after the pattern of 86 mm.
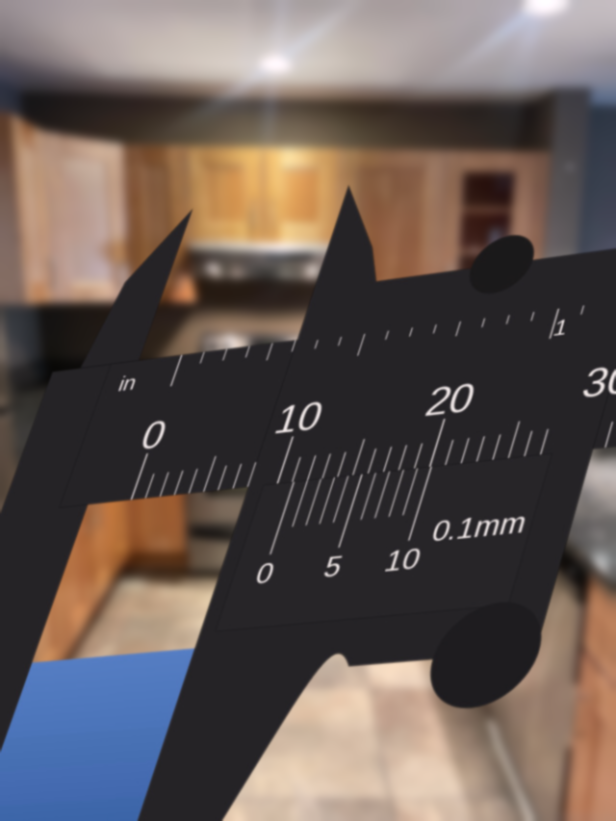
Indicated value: 11.1 mm
